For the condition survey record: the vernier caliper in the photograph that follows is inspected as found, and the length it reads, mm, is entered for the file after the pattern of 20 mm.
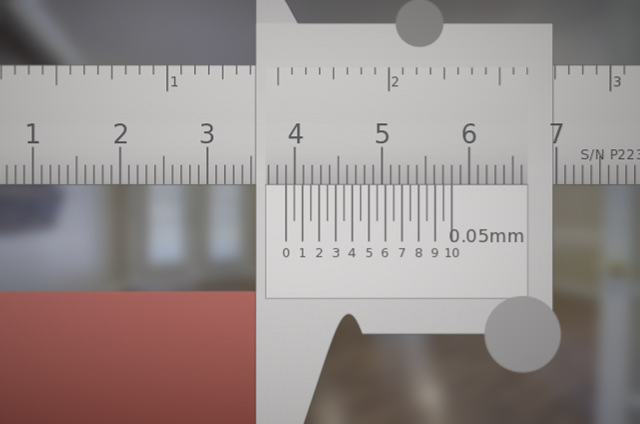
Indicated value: 39.0 mm
